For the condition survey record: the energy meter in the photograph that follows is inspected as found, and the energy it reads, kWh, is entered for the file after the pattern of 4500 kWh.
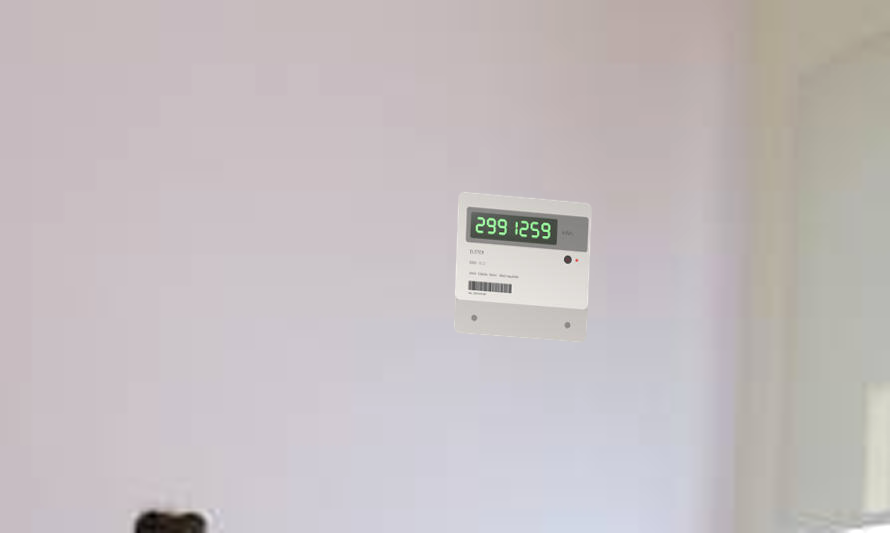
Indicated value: 2991259 kWh
